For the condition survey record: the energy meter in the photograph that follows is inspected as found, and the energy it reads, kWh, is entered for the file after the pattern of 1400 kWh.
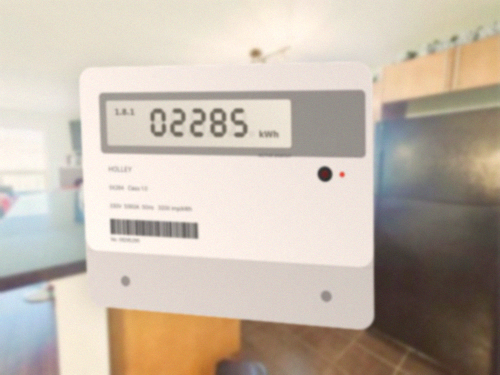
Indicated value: 2285 kWh
